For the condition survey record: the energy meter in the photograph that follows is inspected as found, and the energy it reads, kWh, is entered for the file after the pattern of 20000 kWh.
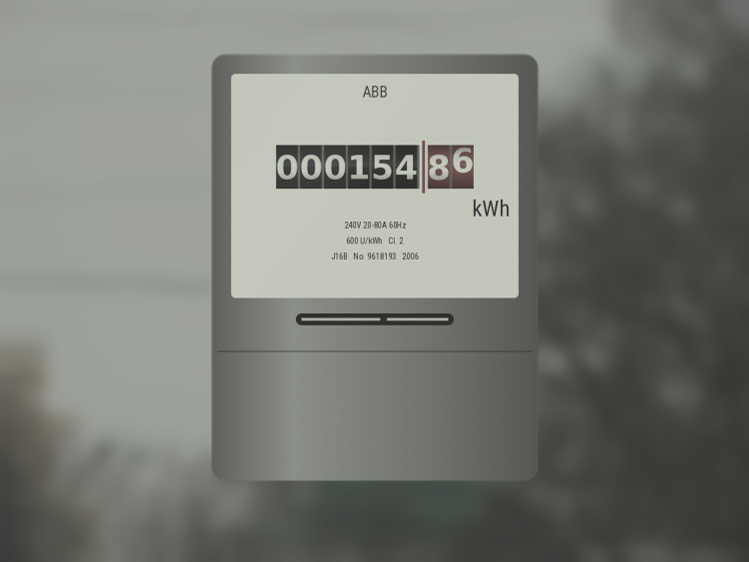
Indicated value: 154.86 kWh
